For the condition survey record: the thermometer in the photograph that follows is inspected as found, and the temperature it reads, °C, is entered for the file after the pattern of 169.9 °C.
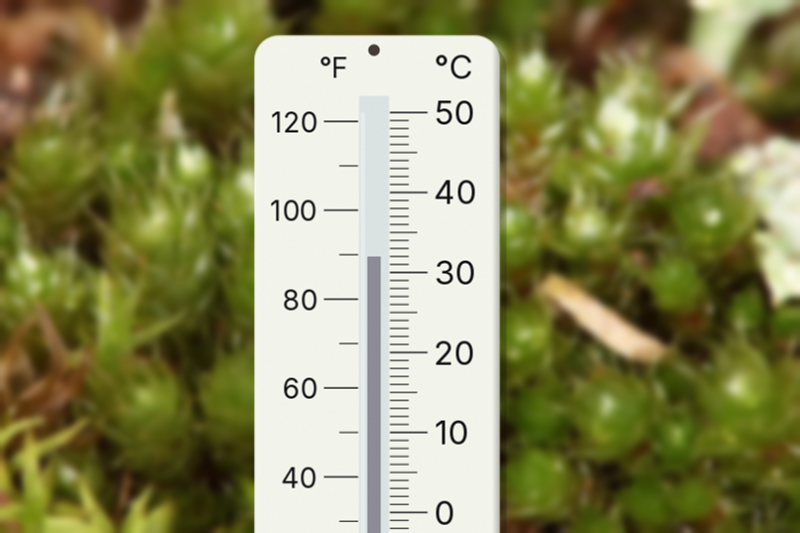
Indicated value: 32 °C
